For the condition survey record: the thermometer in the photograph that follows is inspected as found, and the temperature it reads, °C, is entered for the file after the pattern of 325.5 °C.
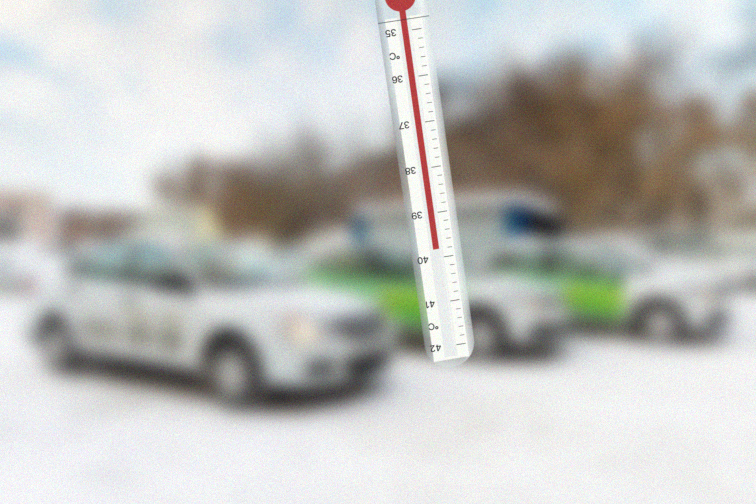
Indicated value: 39.8 °C
